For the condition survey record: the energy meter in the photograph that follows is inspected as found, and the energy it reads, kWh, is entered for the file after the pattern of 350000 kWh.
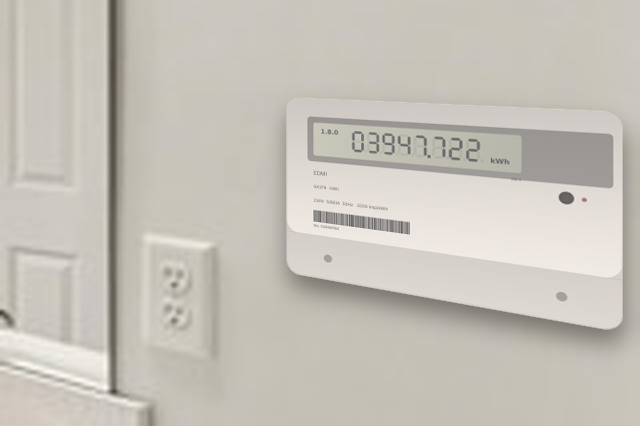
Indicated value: 3947.722 kWh
